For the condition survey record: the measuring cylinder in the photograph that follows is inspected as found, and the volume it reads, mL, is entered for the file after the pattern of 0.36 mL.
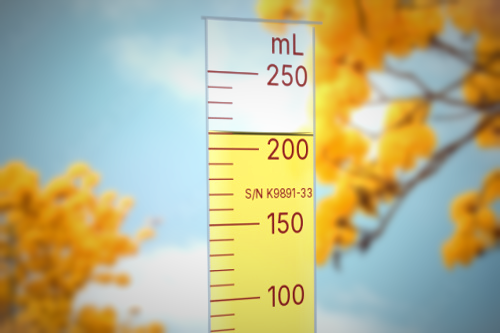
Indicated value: 210 mL
